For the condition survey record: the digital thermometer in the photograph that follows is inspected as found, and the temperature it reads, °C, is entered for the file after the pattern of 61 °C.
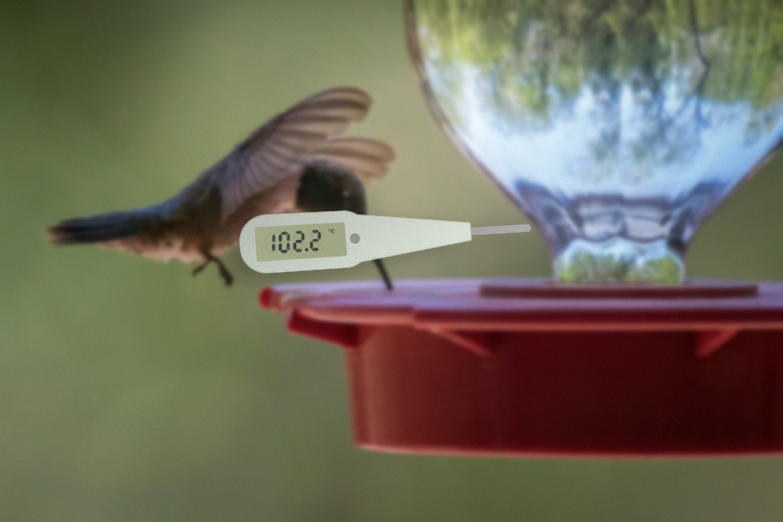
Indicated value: 102.2 °C
